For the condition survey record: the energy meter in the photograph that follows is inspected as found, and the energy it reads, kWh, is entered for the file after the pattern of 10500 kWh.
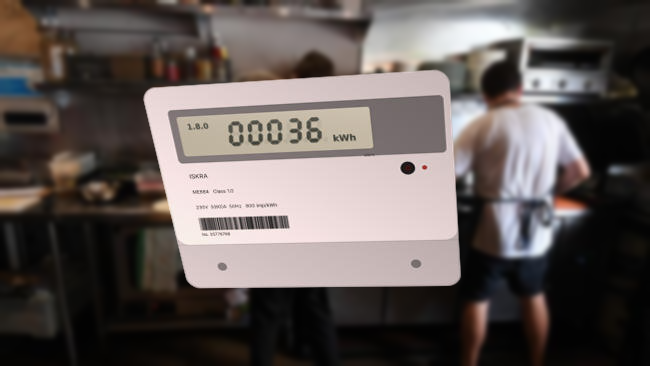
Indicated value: 36 kWh
